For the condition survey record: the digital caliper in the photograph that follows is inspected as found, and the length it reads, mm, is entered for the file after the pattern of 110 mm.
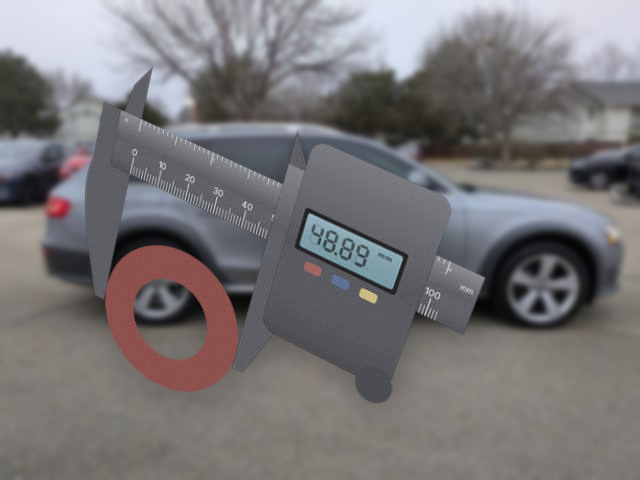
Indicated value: 48.89 mm
